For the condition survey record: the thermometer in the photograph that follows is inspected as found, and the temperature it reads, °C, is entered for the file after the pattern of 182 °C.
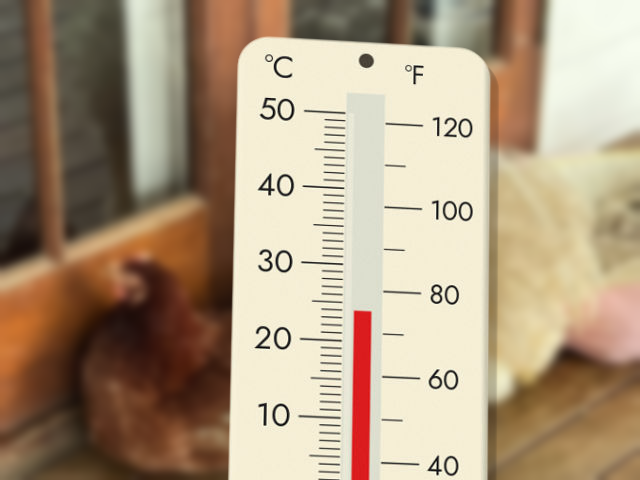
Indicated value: 24 °C
